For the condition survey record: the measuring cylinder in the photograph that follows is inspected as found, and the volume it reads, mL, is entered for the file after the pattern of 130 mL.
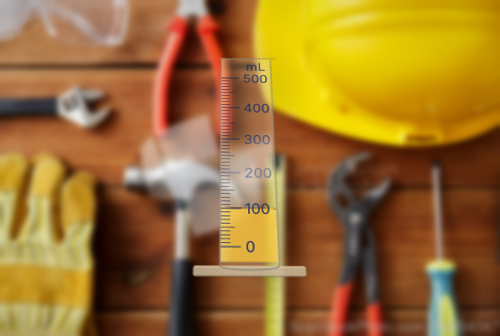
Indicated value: 100 mL
